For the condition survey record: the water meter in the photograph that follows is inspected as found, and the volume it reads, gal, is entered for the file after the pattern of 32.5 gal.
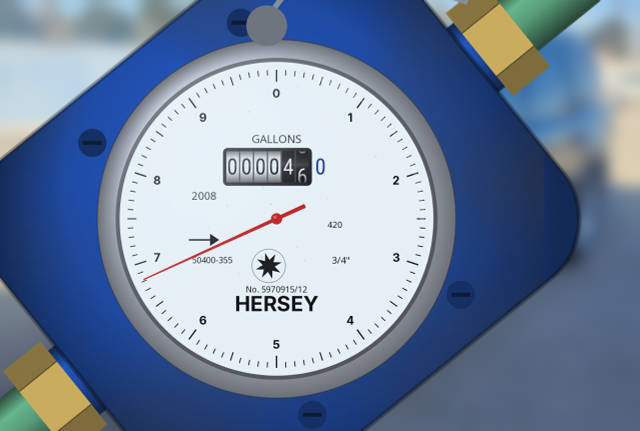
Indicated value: 456.8 gal
